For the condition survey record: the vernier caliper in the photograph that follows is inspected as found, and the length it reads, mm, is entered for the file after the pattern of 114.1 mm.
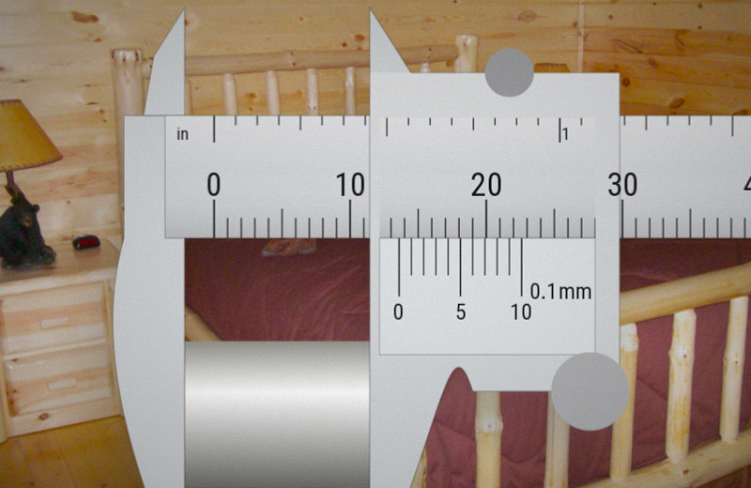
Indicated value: 13.6 mm
